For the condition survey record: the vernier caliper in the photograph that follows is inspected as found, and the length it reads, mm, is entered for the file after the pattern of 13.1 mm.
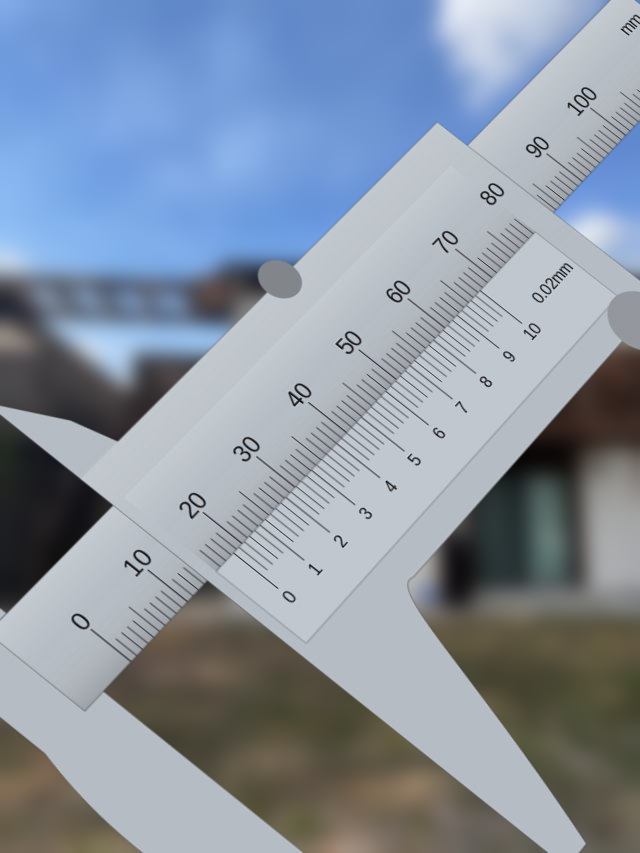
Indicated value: 18.4 mm
